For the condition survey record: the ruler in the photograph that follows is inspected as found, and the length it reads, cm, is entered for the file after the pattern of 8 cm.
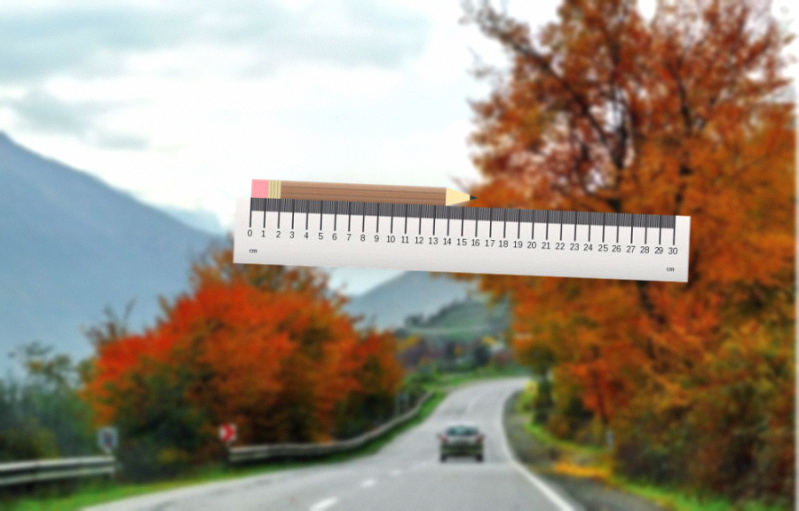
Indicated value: 16 cm
